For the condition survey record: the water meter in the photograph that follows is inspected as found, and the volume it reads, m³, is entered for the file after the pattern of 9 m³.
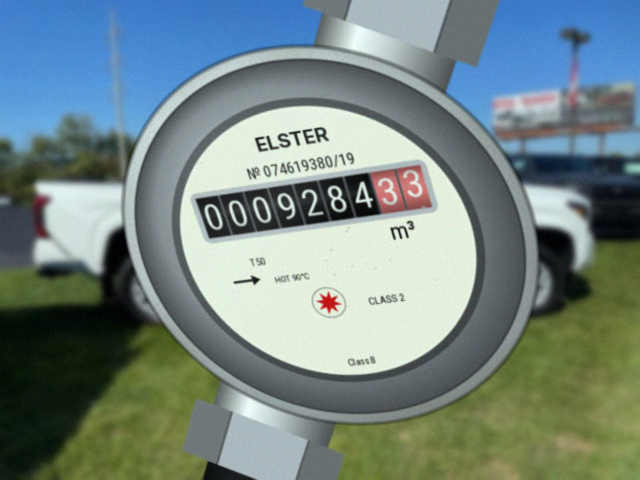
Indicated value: 9284.33 m³
